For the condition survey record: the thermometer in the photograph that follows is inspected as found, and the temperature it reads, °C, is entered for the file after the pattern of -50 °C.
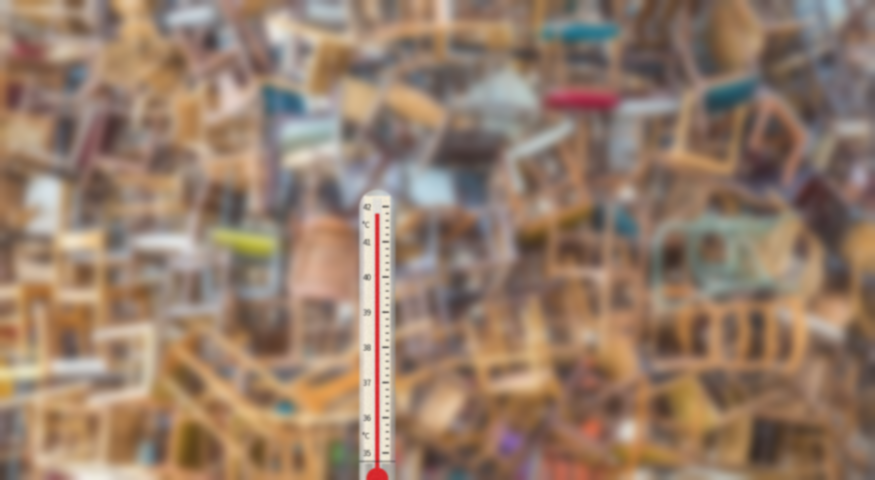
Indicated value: 41.8 °C
